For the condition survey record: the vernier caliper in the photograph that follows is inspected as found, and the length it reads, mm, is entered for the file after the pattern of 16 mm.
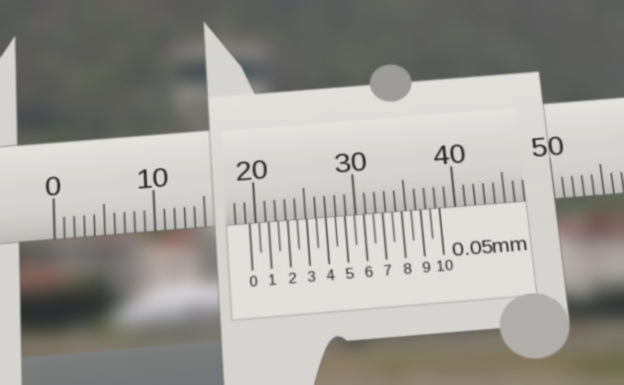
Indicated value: 19.4 mm
